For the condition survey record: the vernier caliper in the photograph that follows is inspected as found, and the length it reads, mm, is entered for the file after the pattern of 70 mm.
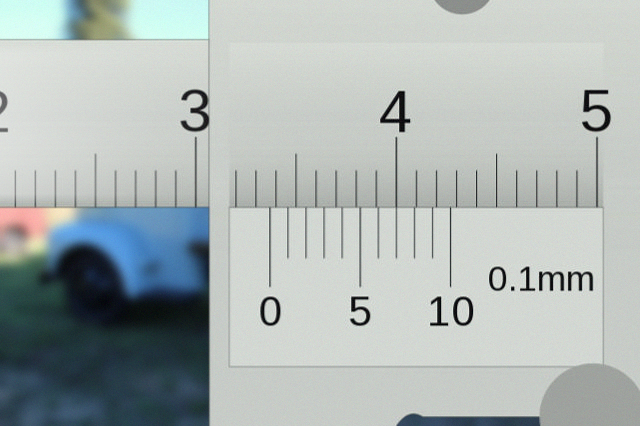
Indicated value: 33.7 mm
